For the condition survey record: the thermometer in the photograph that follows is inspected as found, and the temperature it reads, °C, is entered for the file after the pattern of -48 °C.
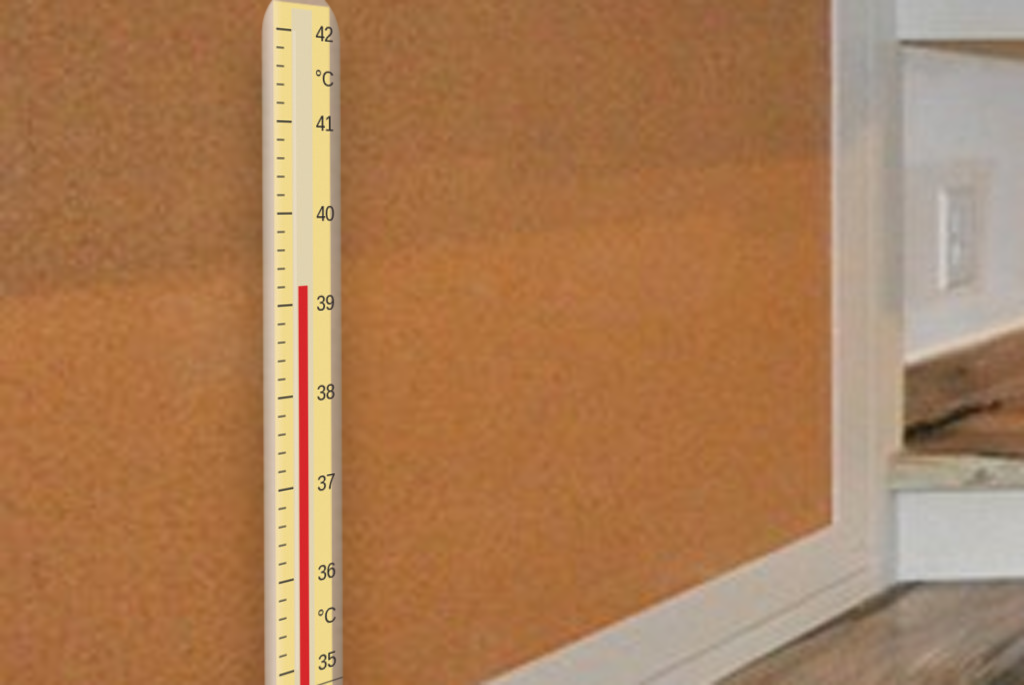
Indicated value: 39.2 °C
